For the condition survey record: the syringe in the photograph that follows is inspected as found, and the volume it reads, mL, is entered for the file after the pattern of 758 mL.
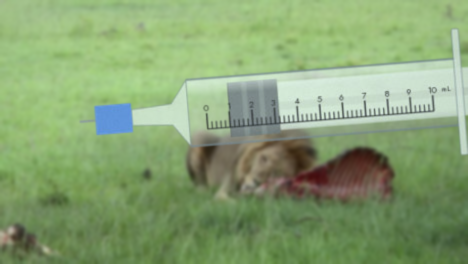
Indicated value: 1 mL
